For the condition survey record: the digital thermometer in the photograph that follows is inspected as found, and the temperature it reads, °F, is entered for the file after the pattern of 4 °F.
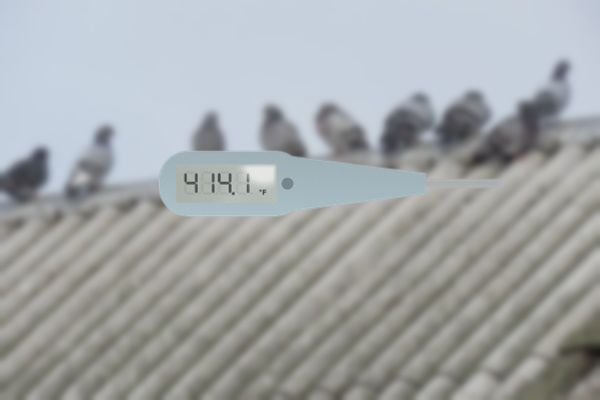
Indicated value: 414.1 °F
